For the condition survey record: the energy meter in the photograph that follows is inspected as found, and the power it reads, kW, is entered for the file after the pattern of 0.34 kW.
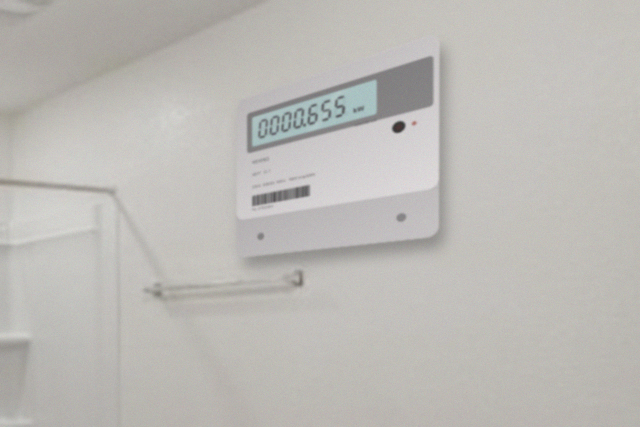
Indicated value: 0.655 kW
